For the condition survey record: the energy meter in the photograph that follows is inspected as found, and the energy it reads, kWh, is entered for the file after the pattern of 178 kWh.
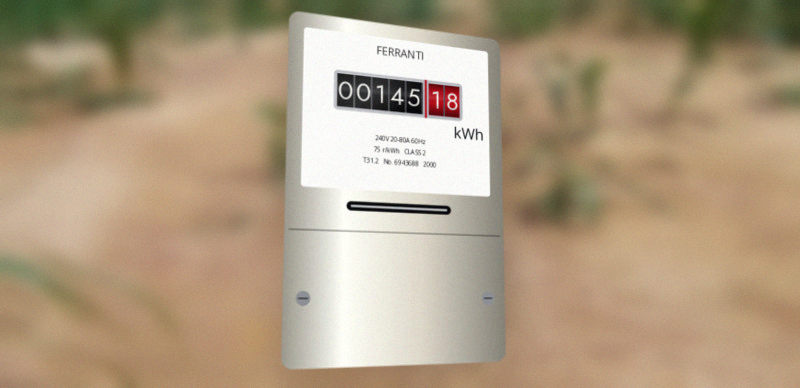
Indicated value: 145.18 kWh
